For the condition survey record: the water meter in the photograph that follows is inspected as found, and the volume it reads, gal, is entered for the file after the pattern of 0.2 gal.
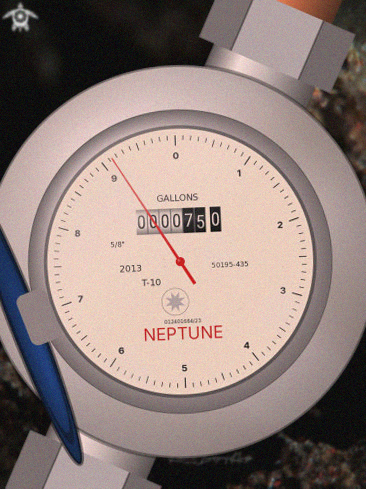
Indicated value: 749.1 gal
